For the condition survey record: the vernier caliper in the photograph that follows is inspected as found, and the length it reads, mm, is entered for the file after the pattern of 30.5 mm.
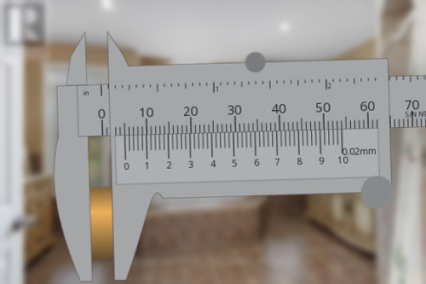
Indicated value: 5.0 mm
